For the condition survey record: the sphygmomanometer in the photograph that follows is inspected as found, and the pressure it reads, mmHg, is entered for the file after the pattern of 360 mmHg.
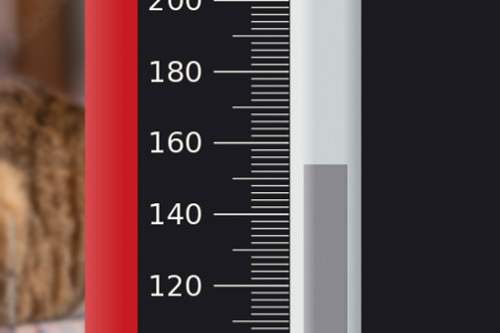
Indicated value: 154 mmHg
